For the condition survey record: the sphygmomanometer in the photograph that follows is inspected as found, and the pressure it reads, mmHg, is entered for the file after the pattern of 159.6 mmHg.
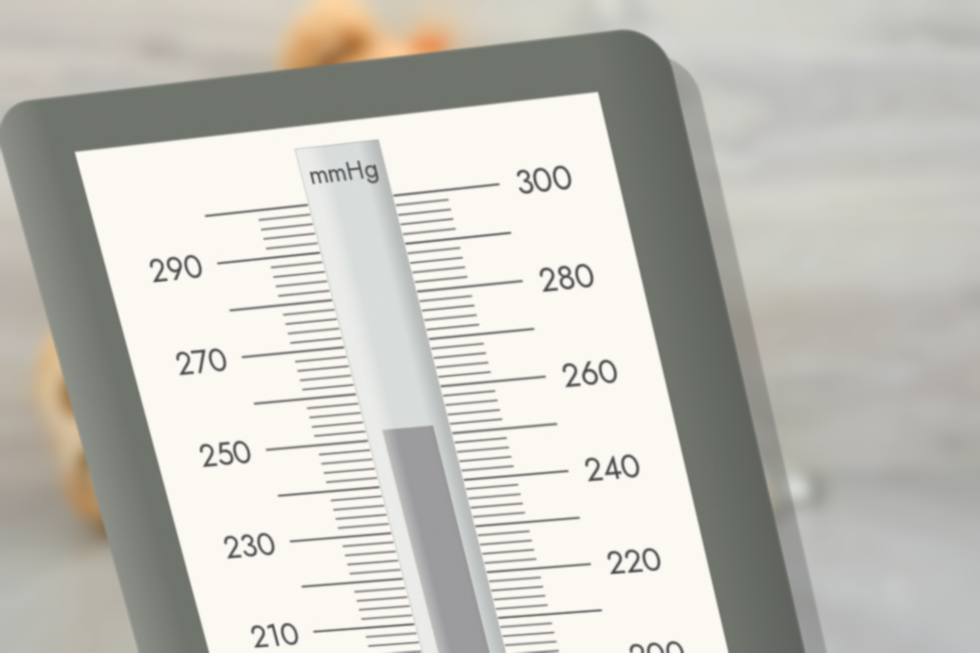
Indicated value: 252 mmHg
